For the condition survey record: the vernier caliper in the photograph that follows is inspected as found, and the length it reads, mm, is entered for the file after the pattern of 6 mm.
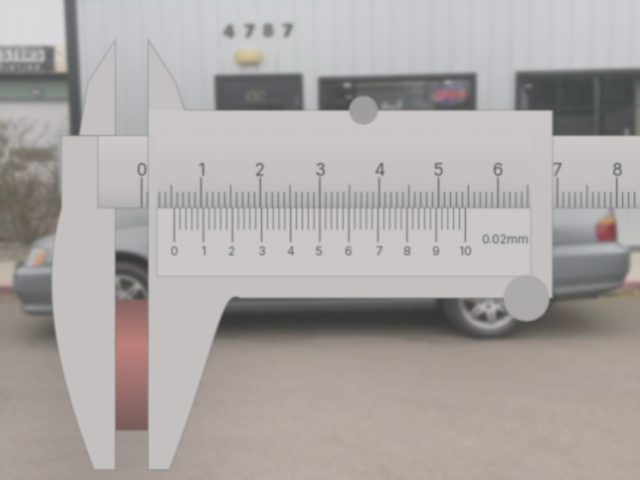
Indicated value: 5.5 mm
